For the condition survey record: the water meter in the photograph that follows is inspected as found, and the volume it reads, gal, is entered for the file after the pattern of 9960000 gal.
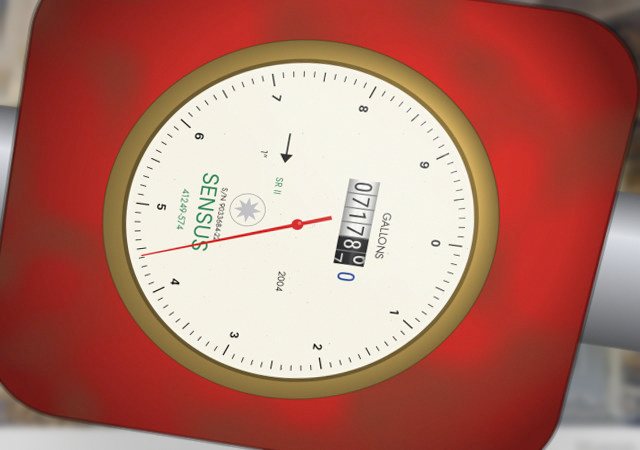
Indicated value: 717864.4 gal
